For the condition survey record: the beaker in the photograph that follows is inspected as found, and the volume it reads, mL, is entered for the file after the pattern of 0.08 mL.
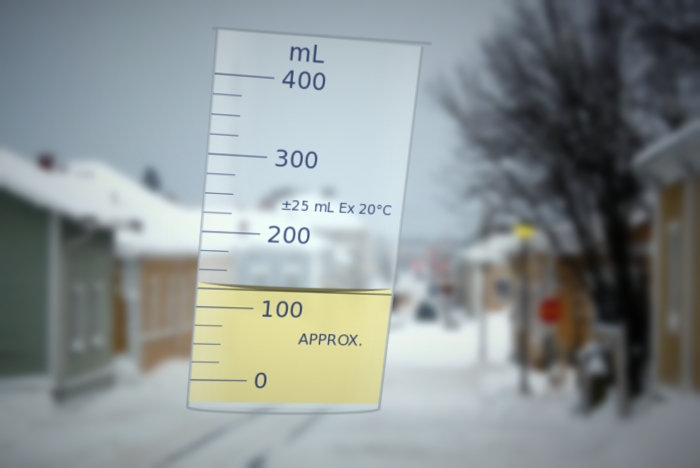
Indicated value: 125 mL
